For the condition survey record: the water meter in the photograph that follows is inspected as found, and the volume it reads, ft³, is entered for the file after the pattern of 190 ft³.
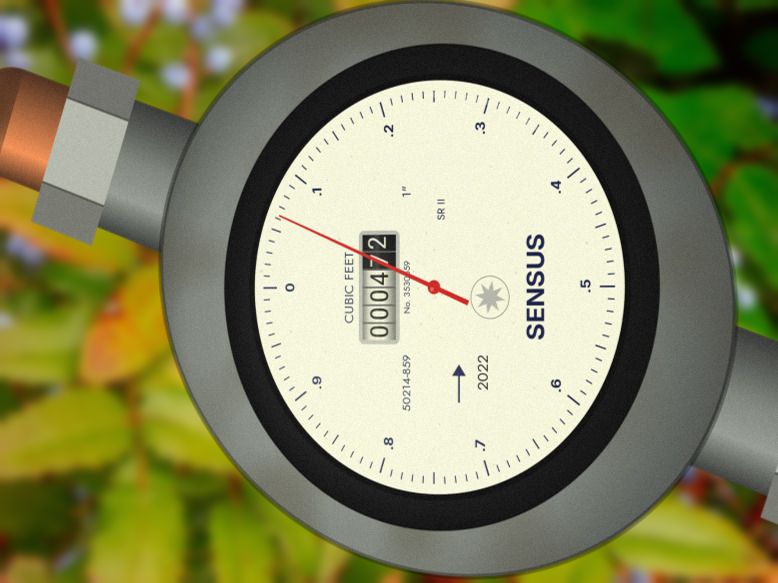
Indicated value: 472.06 ft³
